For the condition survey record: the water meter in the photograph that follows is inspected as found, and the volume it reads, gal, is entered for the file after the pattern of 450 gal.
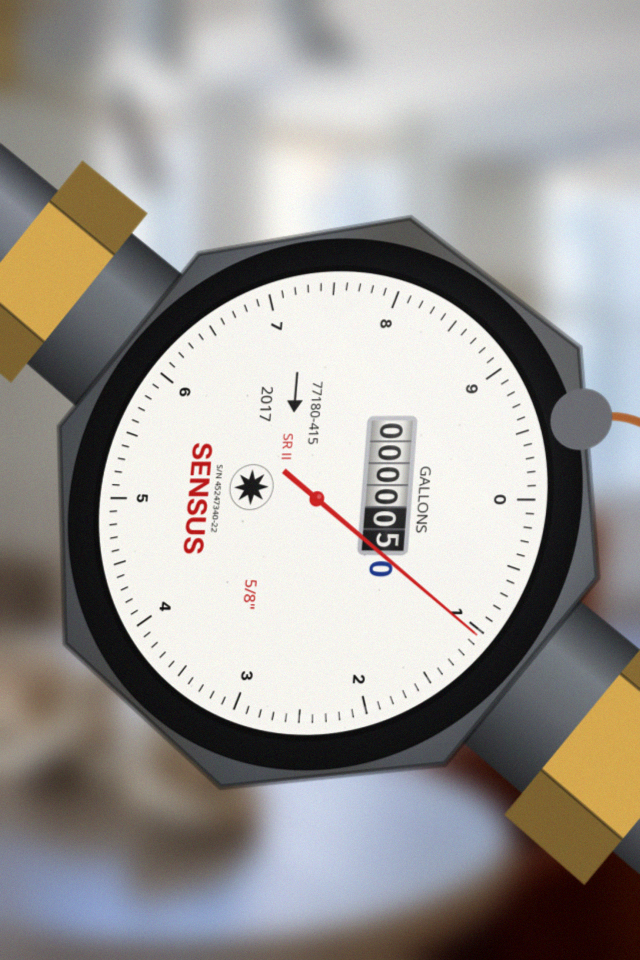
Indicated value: 51.0 gal
